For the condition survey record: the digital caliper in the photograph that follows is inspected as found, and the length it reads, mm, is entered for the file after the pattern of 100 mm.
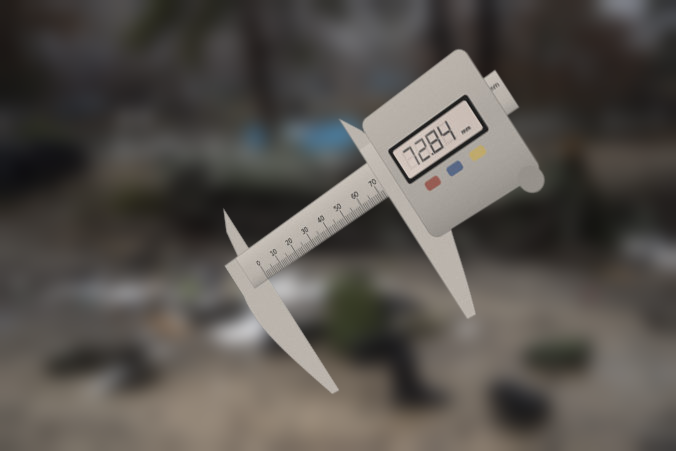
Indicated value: 72.84 mm
